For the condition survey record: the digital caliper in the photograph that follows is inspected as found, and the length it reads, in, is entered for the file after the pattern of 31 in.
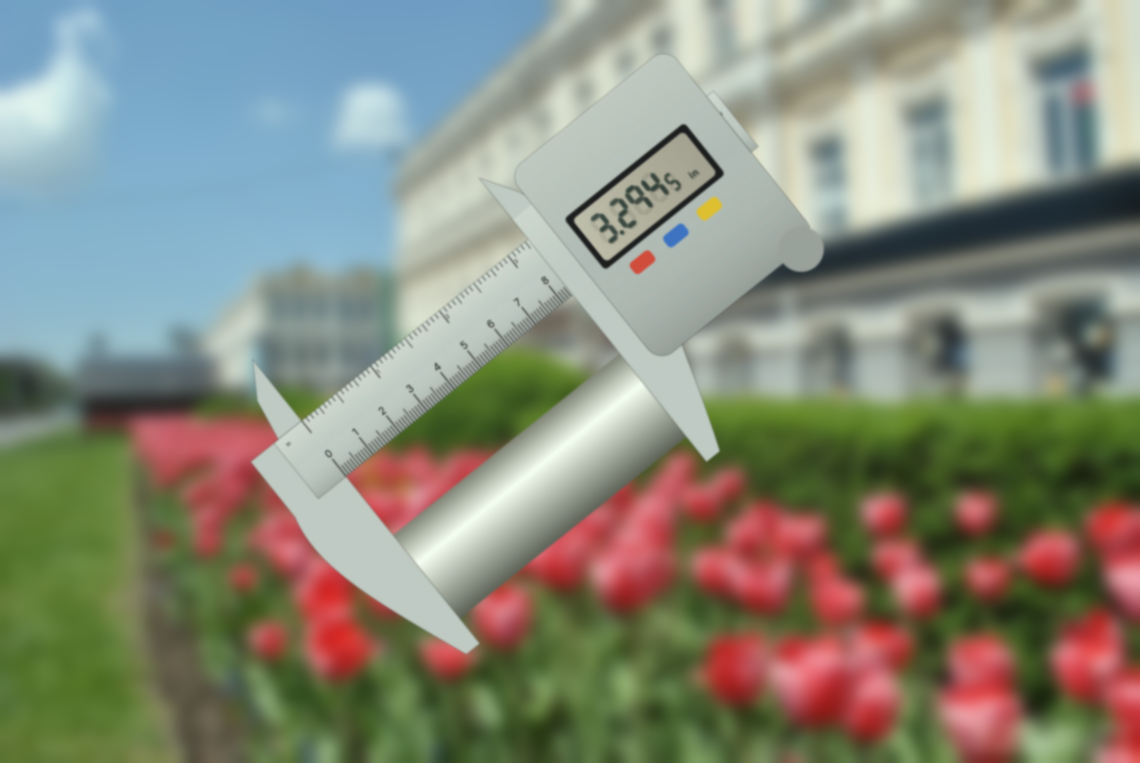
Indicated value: 3.2945 in
